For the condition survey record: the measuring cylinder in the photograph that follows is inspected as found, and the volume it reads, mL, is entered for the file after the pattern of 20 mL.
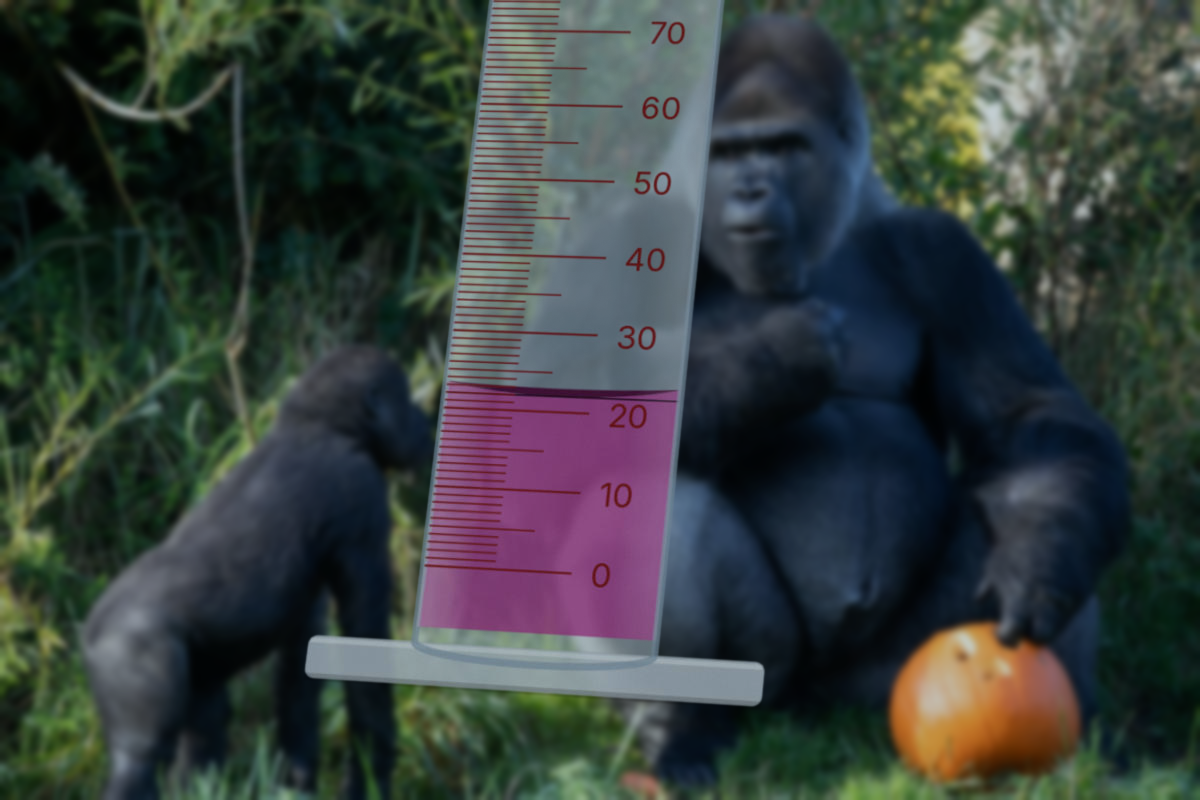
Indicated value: 22 mL
